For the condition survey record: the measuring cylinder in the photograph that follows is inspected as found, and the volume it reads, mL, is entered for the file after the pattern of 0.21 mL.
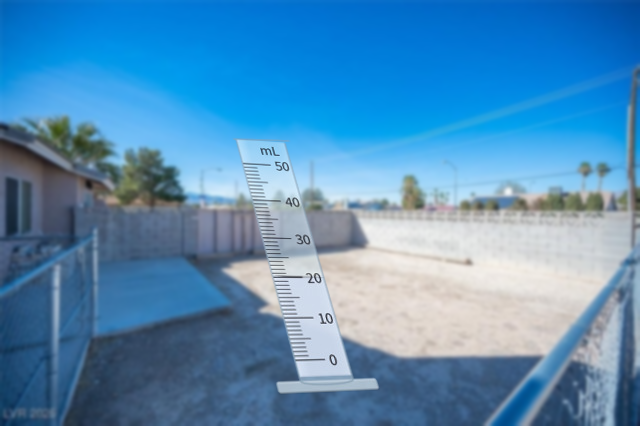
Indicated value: 20 mL
